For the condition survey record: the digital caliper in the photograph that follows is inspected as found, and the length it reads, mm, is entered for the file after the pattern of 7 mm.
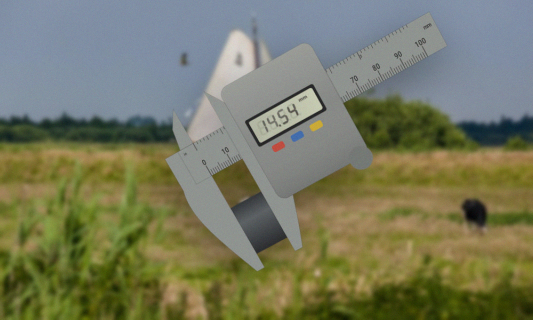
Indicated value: 14.54 mm
